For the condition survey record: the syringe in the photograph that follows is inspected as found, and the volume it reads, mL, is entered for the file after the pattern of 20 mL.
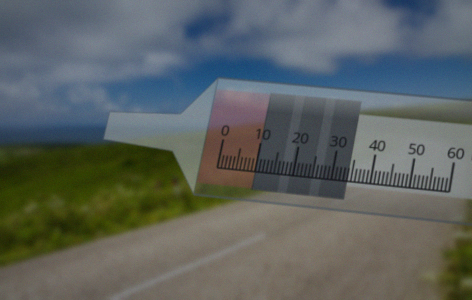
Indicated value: 10 mL
